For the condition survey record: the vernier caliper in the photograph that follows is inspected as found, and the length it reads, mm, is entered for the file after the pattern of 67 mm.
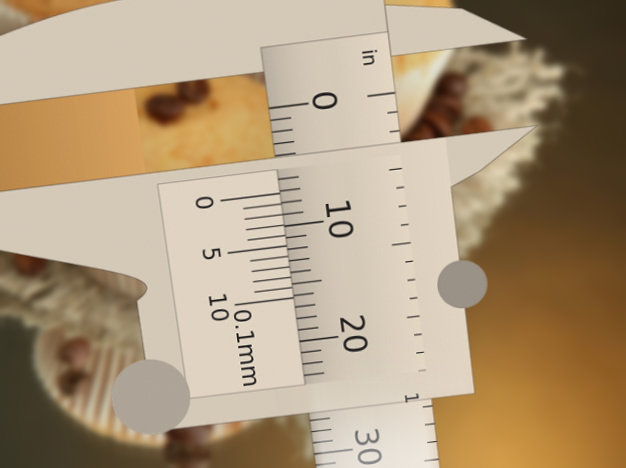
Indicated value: 7.2 mm
